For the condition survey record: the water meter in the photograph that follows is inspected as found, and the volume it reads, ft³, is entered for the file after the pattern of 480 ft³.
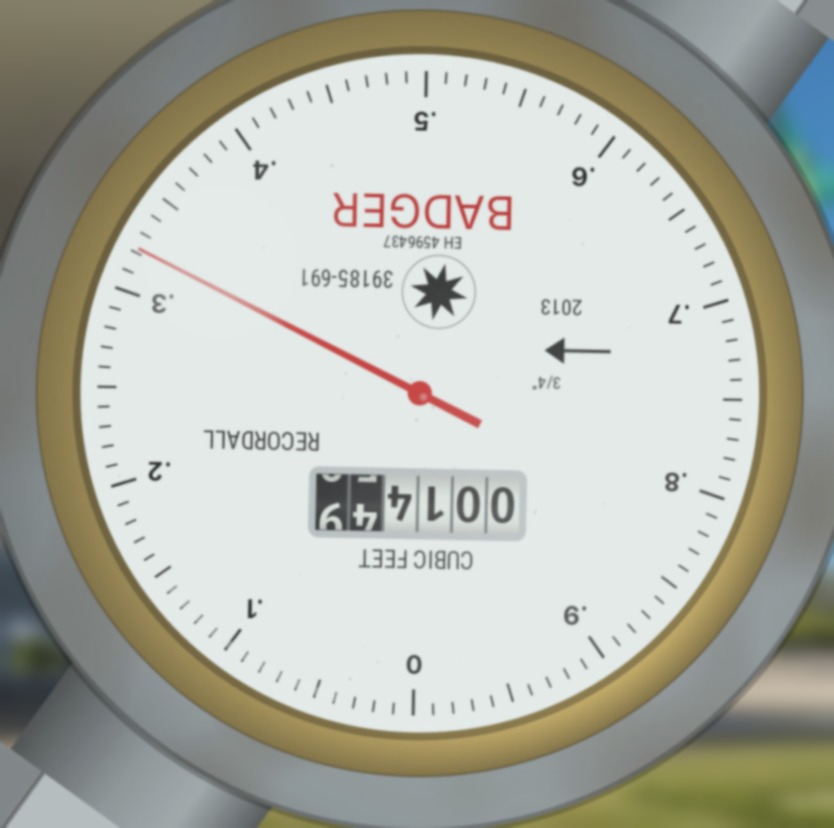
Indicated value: 1449.32 ft³
